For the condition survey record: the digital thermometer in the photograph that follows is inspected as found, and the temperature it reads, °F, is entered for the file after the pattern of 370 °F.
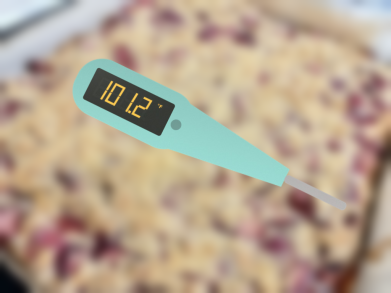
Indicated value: 101.2 °F
